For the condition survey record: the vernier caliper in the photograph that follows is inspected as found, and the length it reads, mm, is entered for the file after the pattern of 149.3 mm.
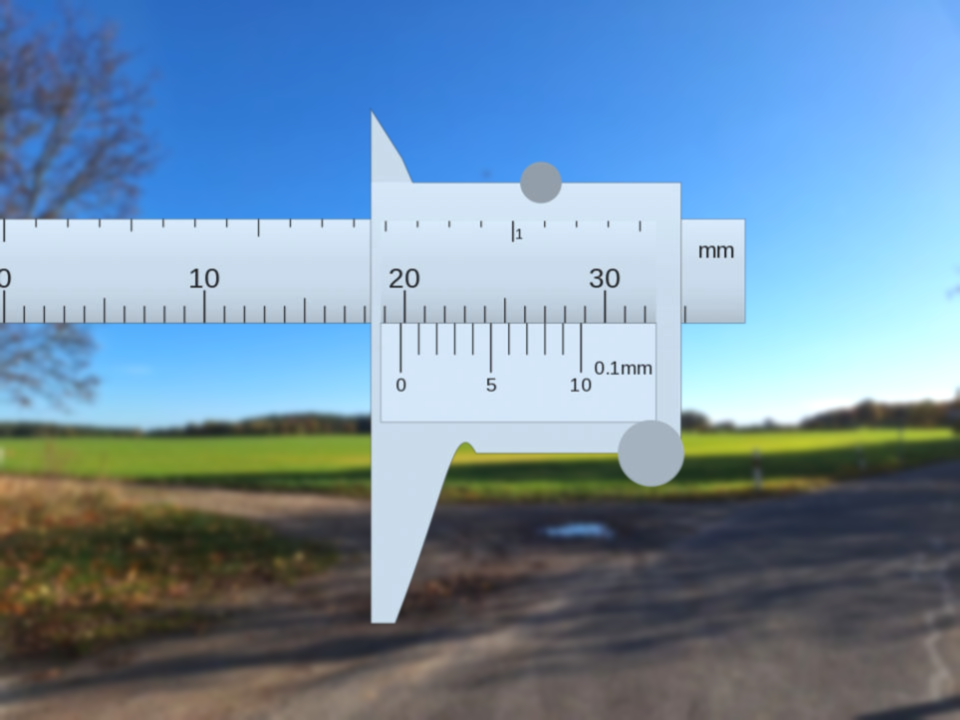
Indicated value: 19.8 mm
